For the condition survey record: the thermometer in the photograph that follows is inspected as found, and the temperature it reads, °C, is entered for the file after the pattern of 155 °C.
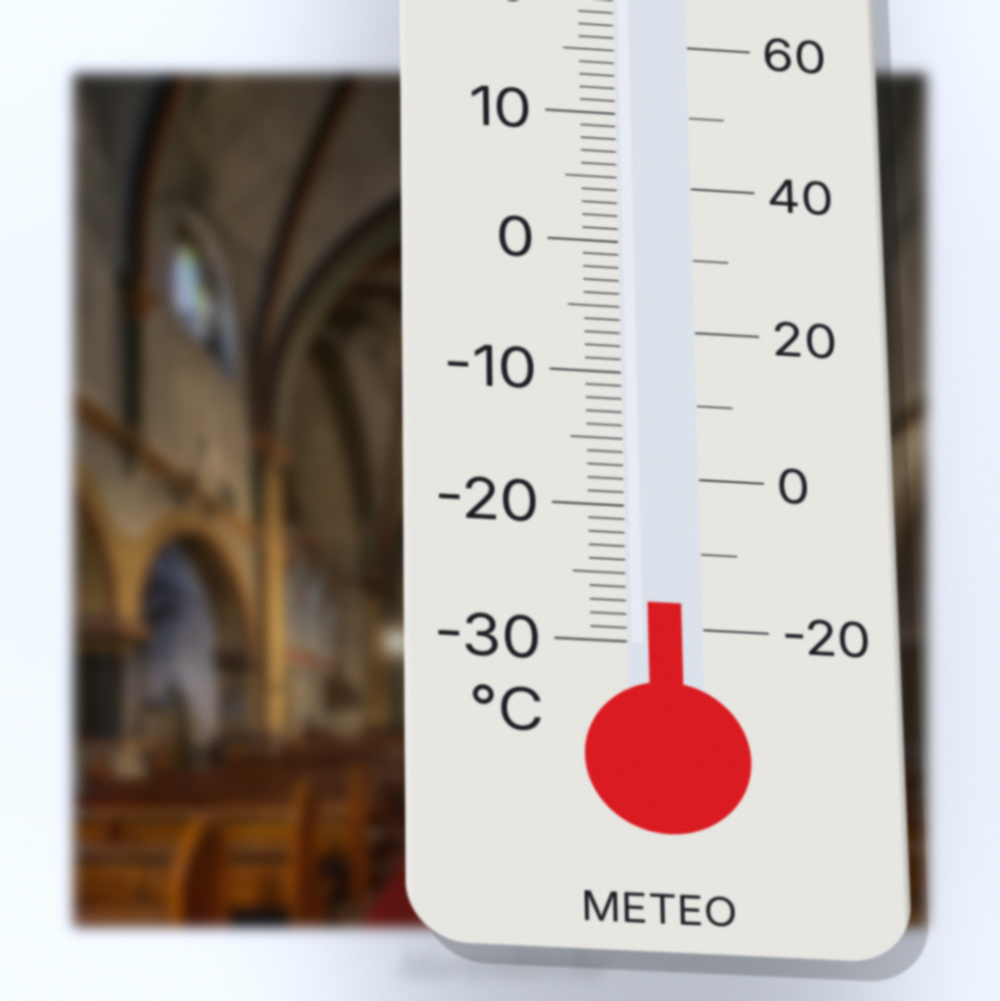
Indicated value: -27 °C
